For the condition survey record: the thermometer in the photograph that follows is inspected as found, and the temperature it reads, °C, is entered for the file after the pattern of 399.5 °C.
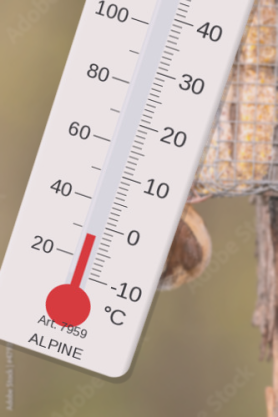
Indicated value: -2 °C
